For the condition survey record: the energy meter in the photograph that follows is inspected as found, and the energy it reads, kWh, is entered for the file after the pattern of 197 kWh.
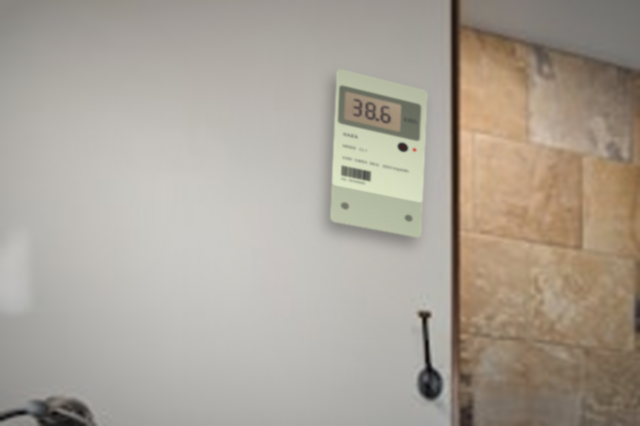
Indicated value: 38.6 kWh
